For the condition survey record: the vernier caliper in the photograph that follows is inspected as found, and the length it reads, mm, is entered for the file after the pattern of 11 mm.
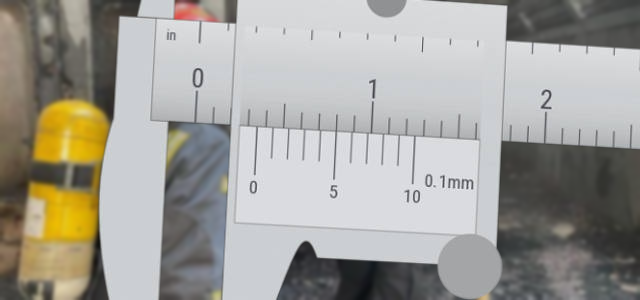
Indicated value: 3.5 mm
